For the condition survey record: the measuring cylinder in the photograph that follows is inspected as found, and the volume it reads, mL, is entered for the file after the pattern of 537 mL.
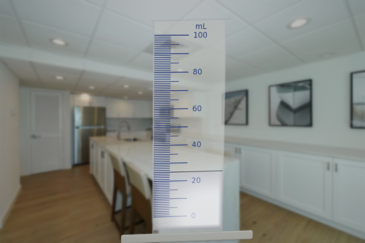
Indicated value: 25 mL
